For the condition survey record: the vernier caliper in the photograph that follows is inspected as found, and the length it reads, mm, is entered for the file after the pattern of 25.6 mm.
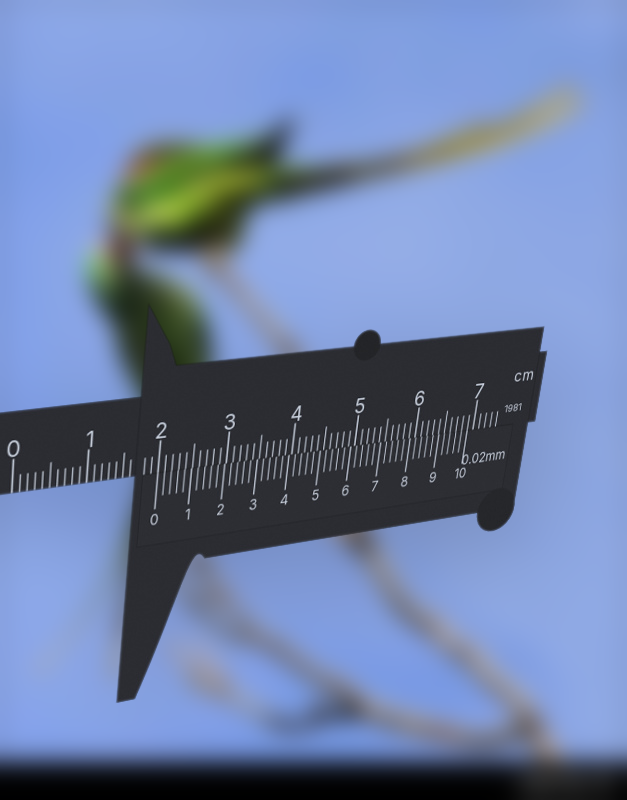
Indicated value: 20.0 mm
